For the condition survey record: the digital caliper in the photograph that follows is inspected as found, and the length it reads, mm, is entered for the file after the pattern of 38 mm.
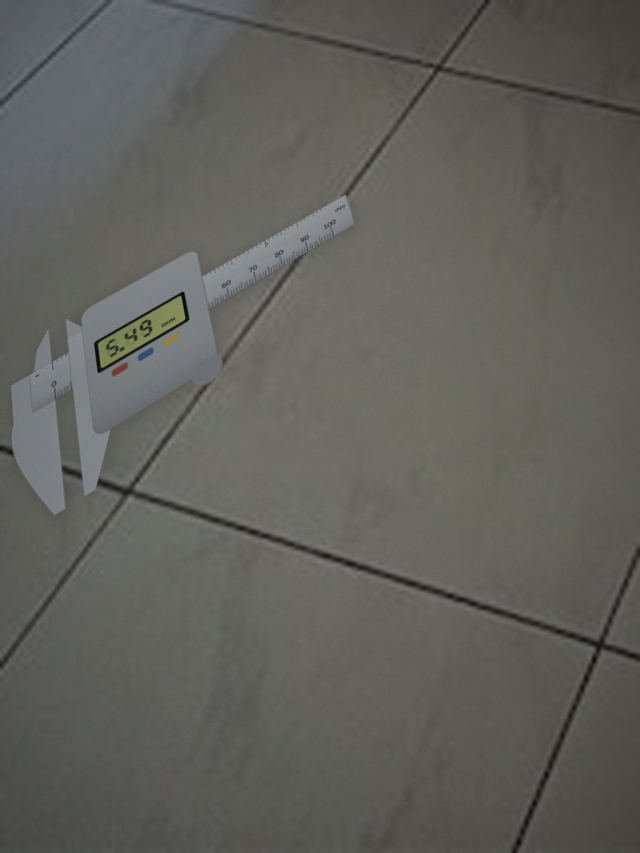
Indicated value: 5.49 mm
